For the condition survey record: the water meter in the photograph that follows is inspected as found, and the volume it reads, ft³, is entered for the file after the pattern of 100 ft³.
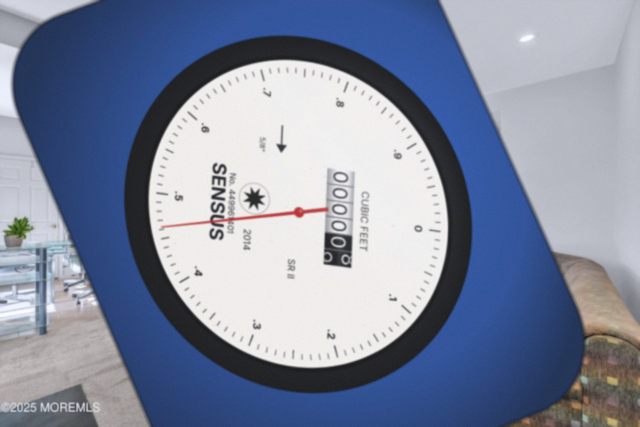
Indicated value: 8.46 ft³
